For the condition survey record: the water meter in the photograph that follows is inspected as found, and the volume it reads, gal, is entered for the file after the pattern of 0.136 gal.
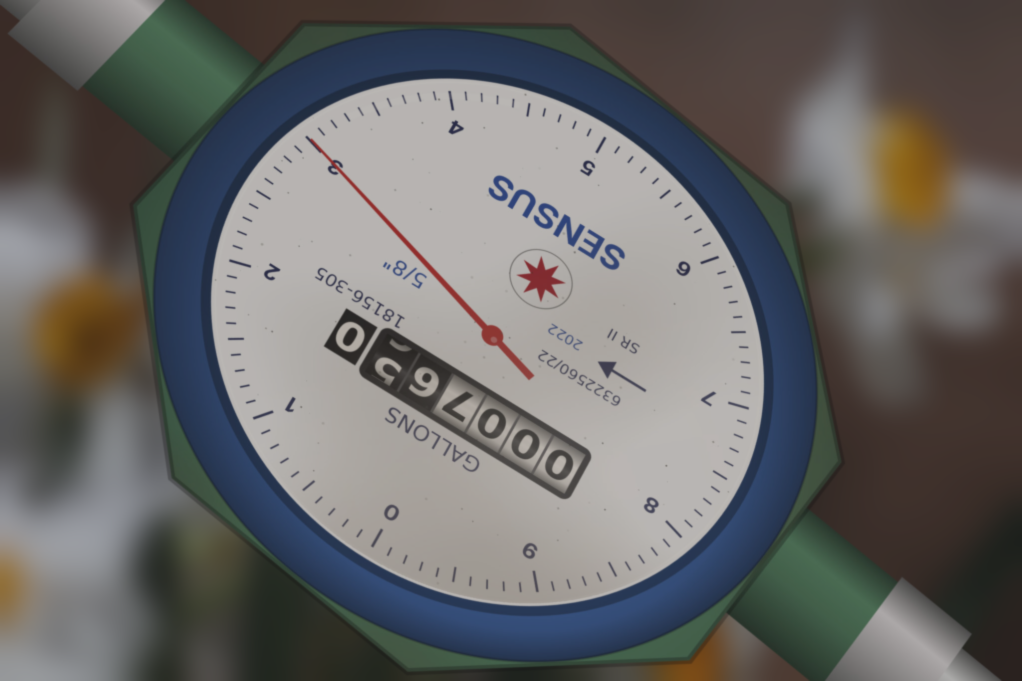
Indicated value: 7653.0 gal
